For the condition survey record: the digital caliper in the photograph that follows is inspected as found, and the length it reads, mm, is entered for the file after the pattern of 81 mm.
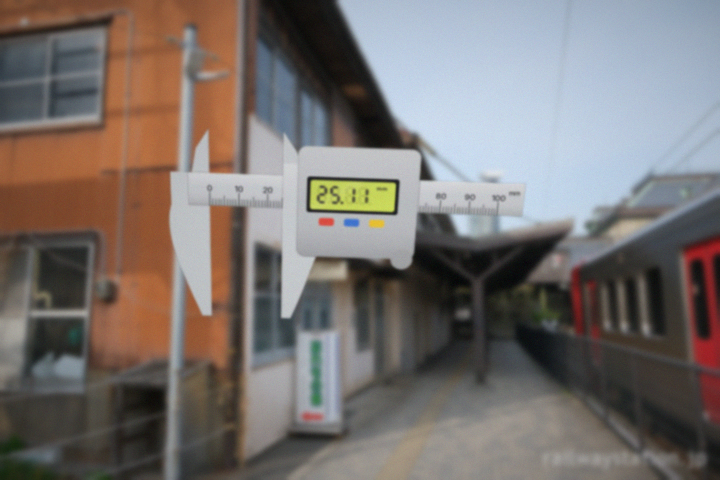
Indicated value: 25.11 mm
